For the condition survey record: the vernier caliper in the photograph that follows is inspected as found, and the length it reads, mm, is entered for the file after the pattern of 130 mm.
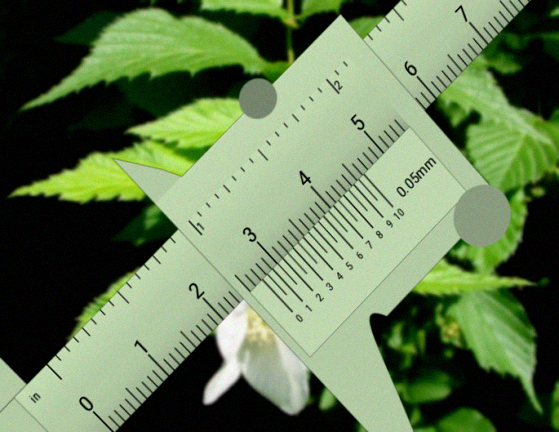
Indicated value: 27.2 mm
